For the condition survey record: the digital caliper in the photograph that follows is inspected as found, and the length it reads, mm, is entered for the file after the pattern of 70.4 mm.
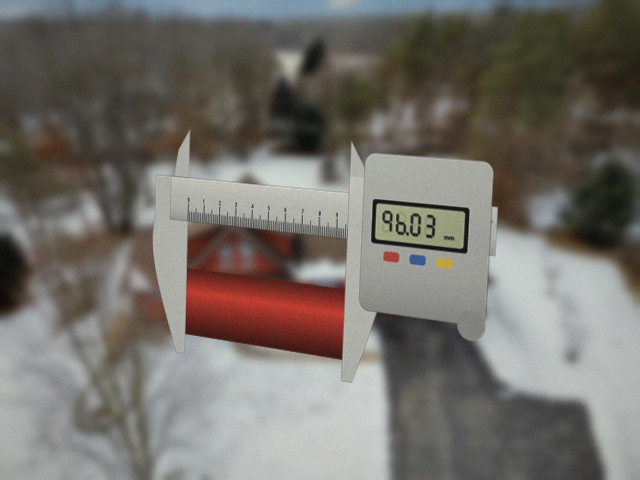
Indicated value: 96.03 mm
